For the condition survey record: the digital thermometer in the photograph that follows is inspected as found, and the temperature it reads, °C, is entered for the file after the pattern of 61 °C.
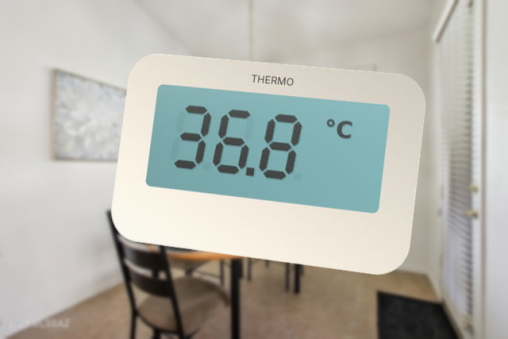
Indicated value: 36.8 °C
